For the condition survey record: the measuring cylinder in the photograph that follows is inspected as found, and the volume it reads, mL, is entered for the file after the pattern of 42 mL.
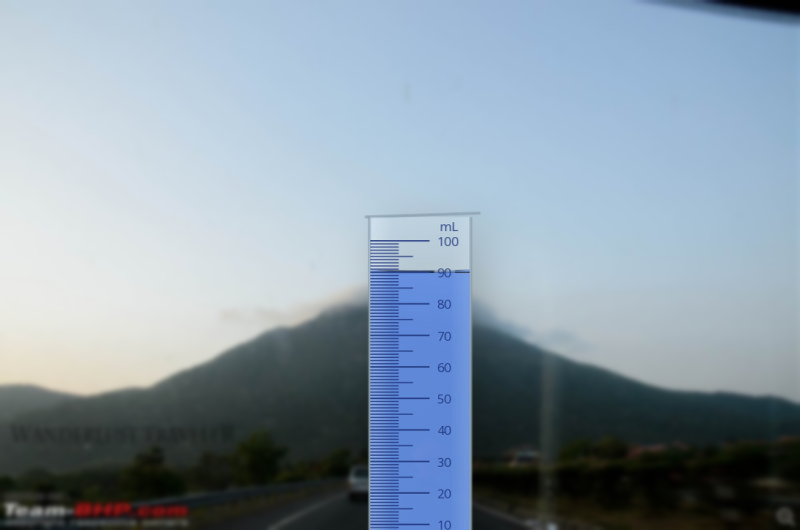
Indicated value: 90 mL
